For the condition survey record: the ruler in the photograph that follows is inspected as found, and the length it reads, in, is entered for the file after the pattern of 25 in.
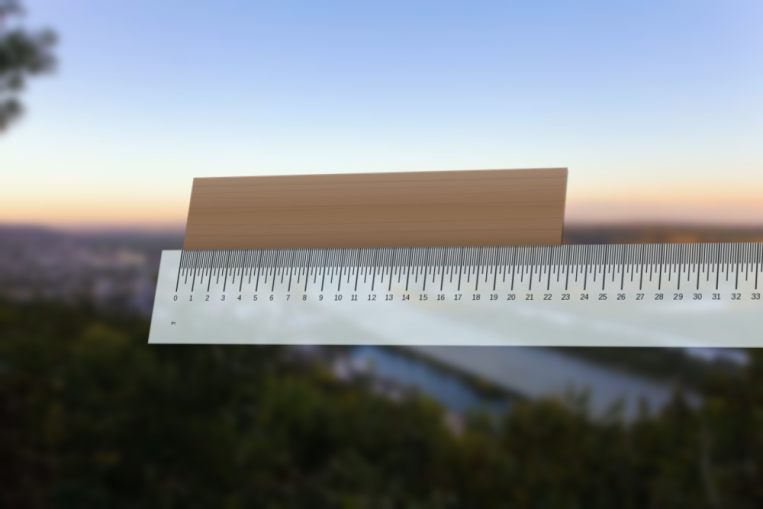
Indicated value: 22.5 in
